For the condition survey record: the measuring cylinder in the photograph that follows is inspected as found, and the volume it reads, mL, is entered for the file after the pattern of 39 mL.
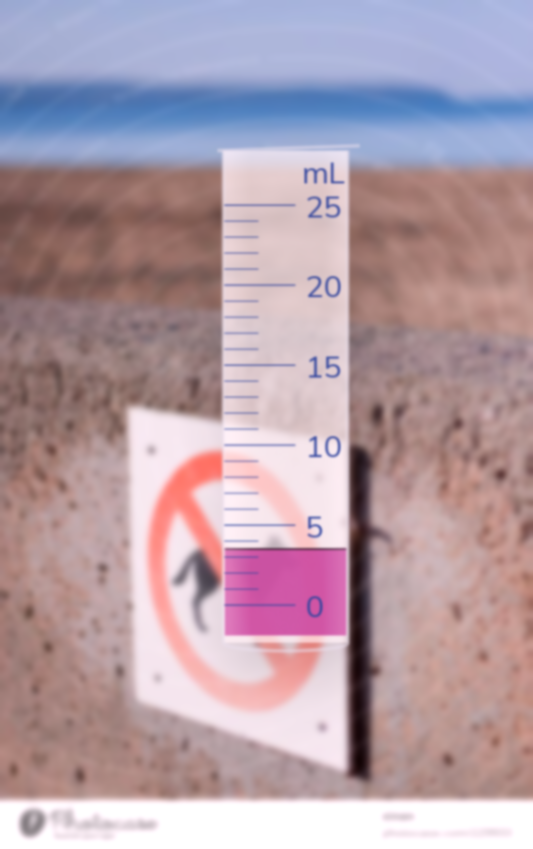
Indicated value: 3.5 mL
